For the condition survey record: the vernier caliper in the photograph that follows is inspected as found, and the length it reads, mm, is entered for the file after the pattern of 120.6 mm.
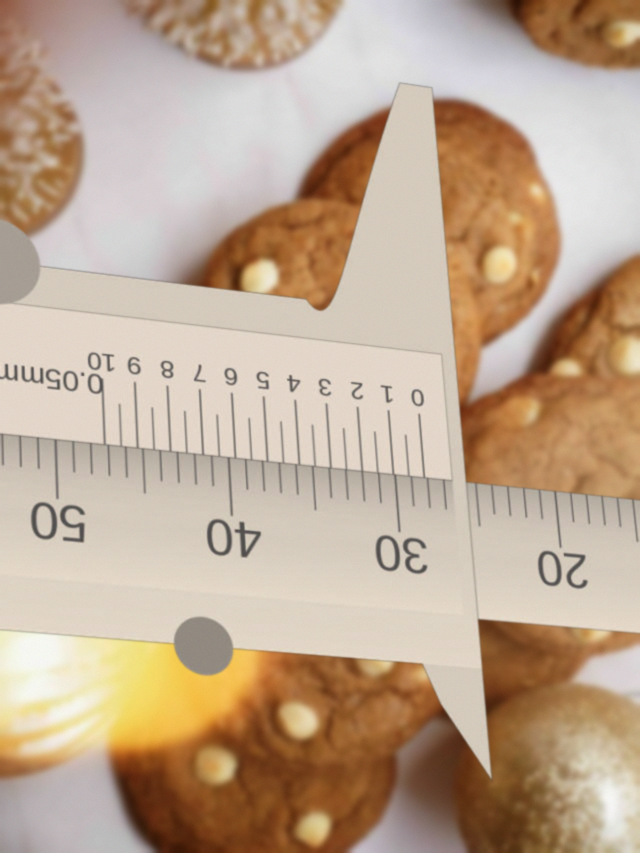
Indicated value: 28.2 mm
